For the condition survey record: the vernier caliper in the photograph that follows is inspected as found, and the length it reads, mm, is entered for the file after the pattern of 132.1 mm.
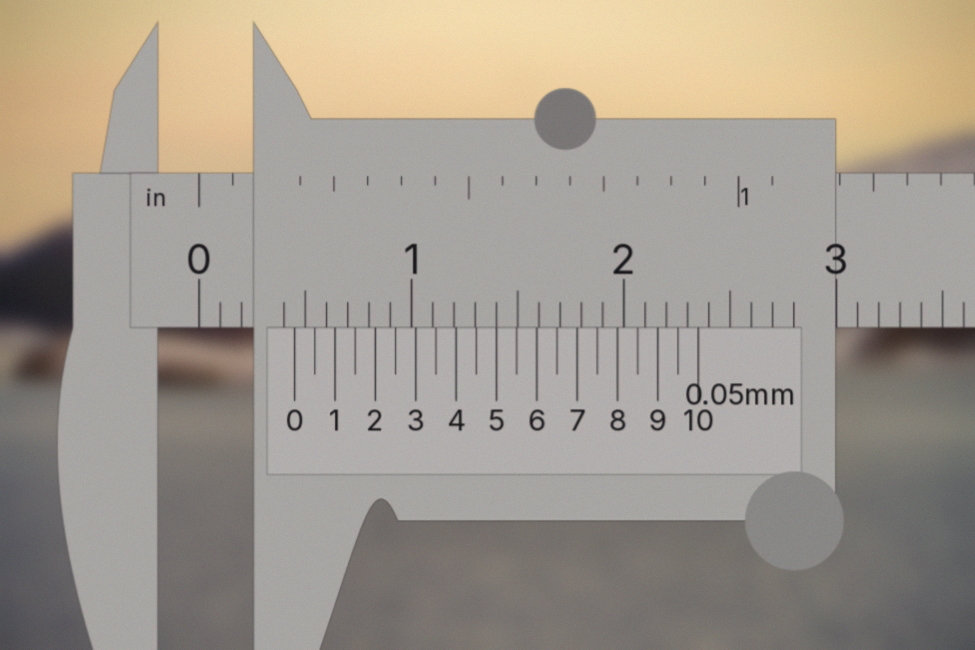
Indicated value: 4.5 mm
